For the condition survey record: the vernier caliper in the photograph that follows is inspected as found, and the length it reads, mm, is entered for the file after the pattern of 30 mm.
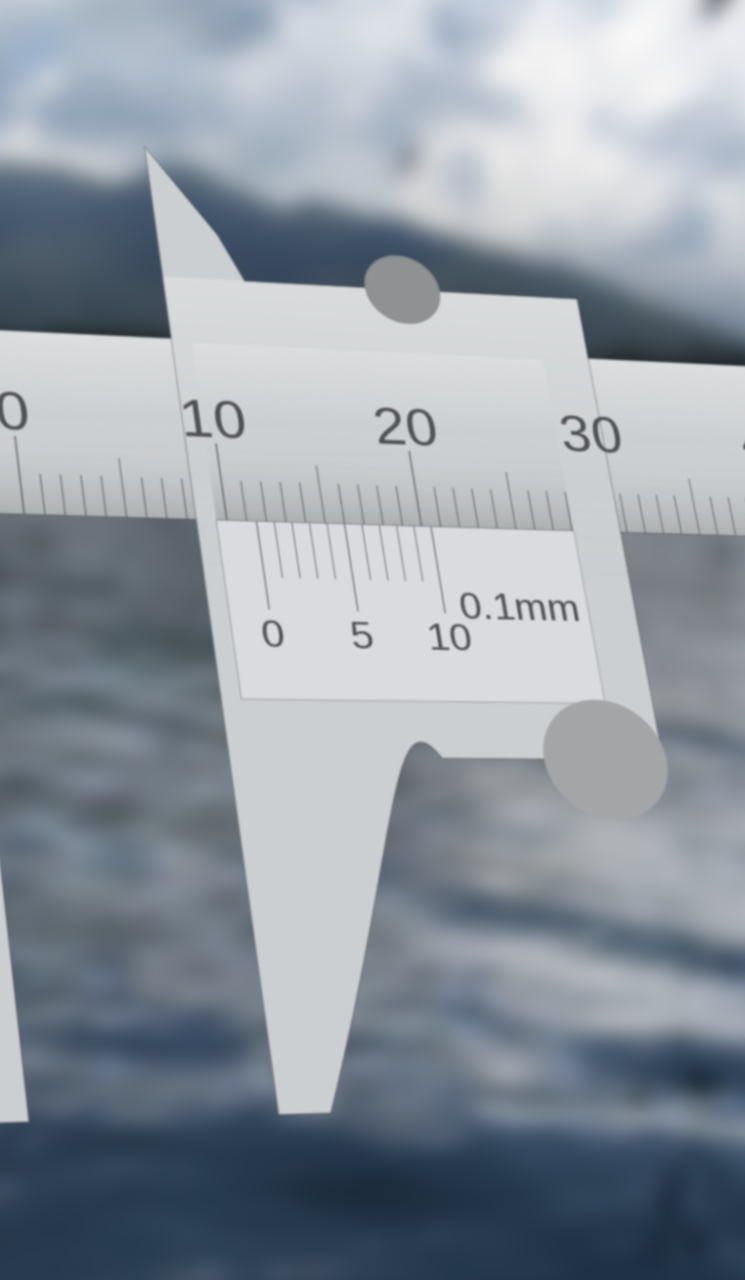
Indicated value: 11.5 mm
